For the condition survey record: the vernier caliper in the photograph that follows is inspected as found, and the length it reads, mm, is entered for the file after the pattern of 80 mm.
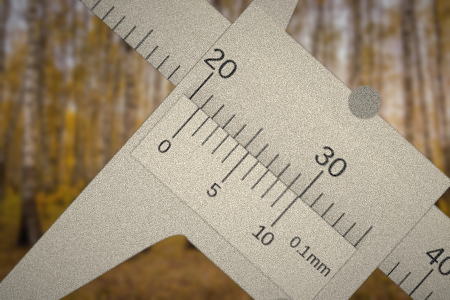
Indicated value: 20.9 mm
